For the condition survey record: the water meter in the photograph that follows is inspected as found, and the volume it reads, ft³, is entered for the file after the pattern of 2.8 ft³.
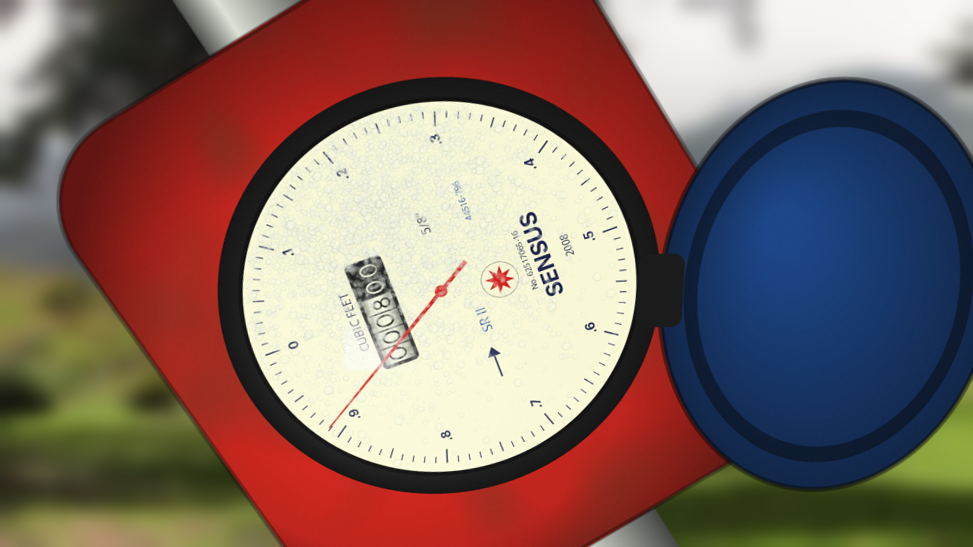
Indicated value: 799.91 ft³
